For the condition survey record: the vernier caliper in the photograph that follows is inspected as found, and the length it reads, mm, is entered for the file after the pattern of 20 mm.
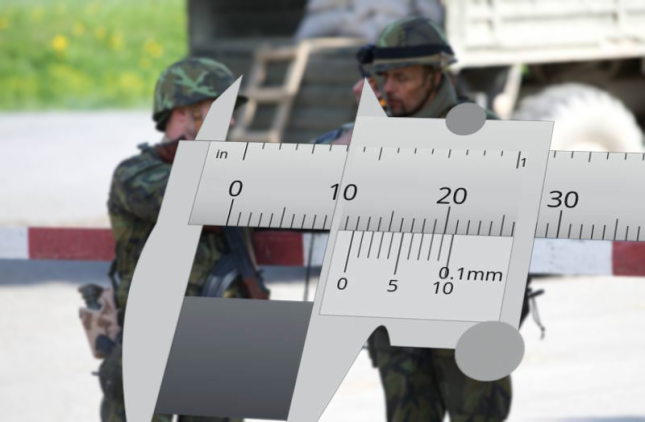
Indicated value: 11.8 mm
